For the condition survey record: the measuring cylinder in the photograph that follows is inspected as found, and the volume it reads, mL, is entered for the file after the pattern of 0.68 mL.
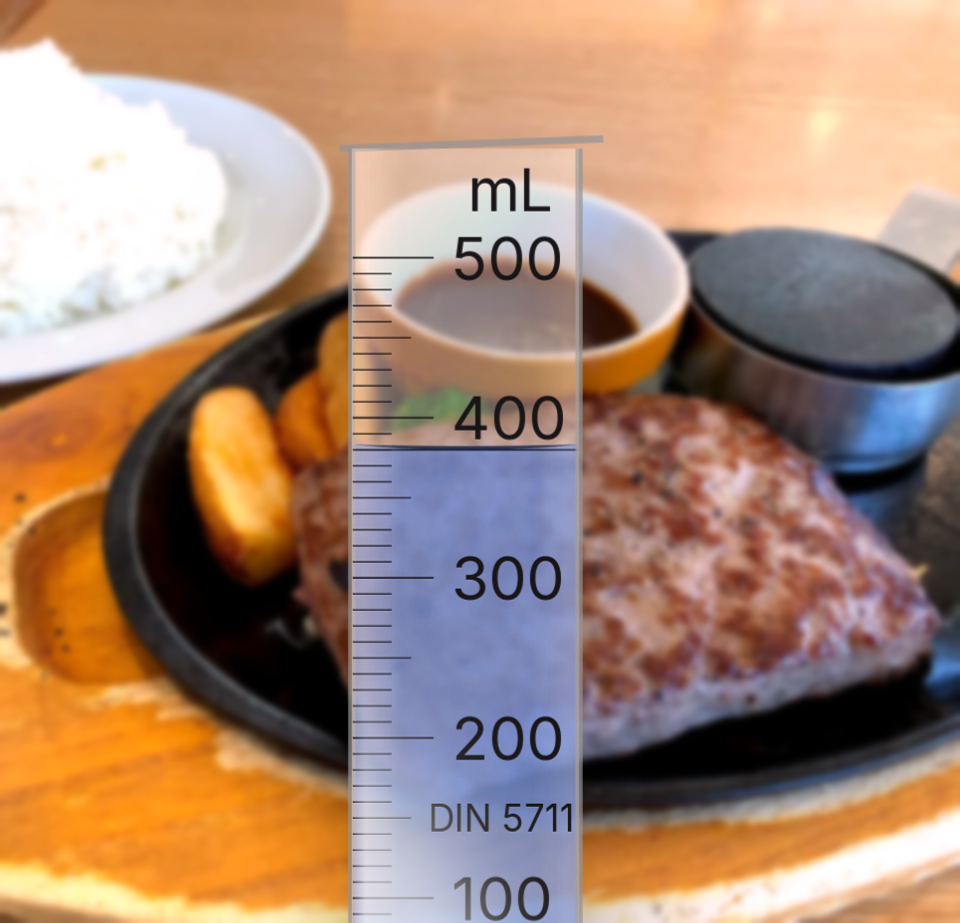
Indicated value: 380 mL
